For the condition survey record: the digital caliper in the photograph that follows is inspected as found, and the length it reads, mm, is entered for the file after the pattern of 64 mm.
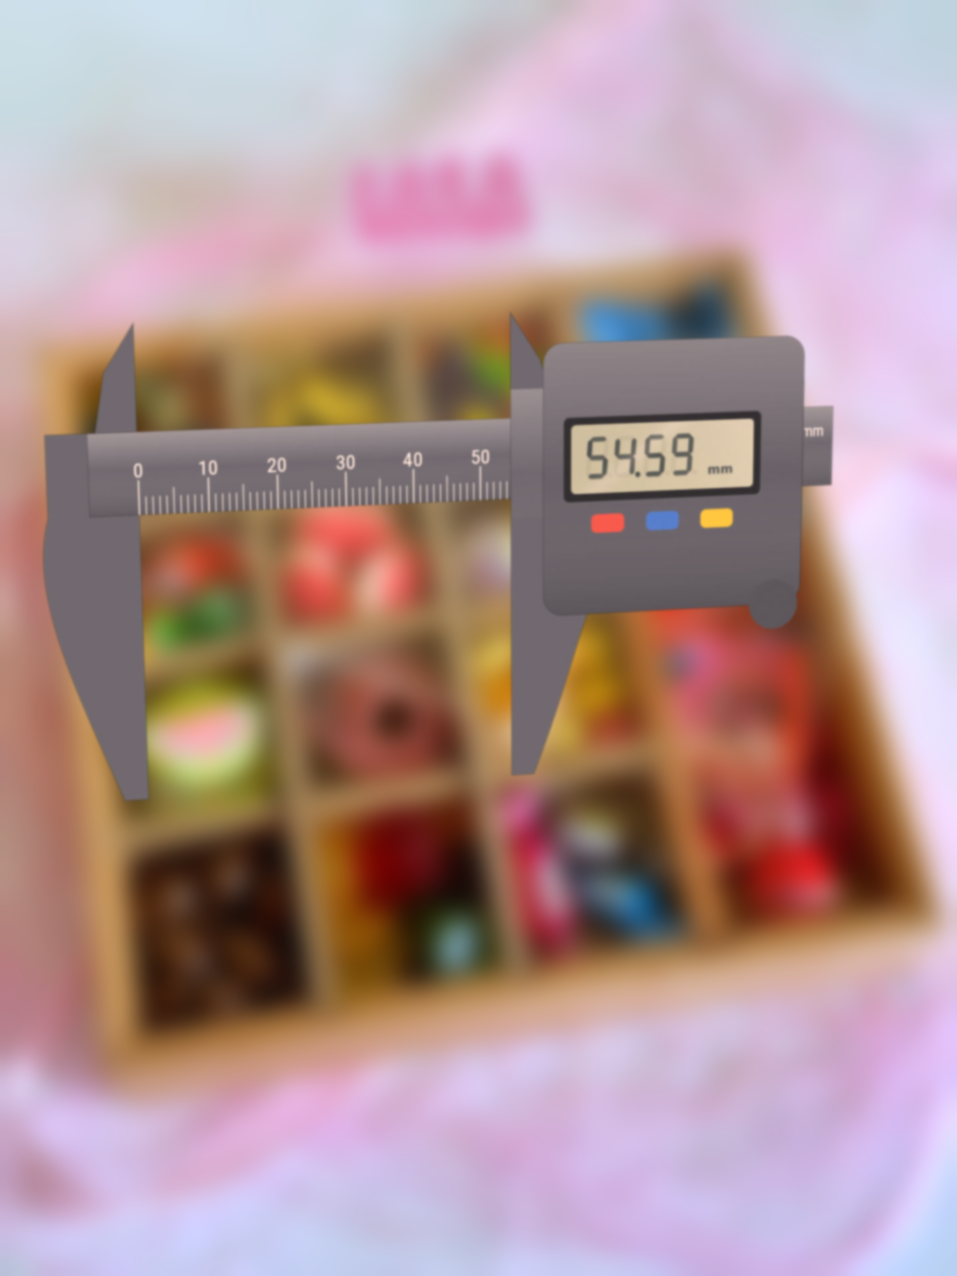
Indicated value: 54.59 mm
